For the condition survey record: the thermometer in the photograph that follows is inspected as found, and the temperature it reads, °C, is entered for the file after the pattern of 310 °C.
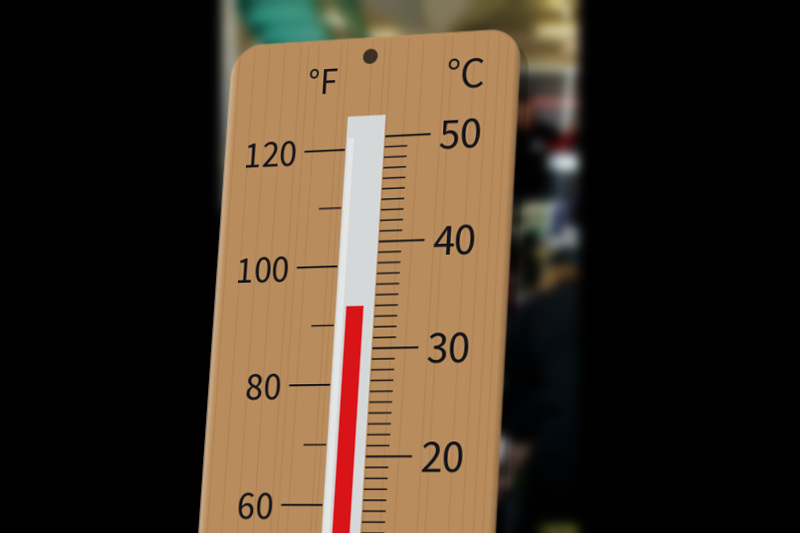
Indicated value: 34 °C
